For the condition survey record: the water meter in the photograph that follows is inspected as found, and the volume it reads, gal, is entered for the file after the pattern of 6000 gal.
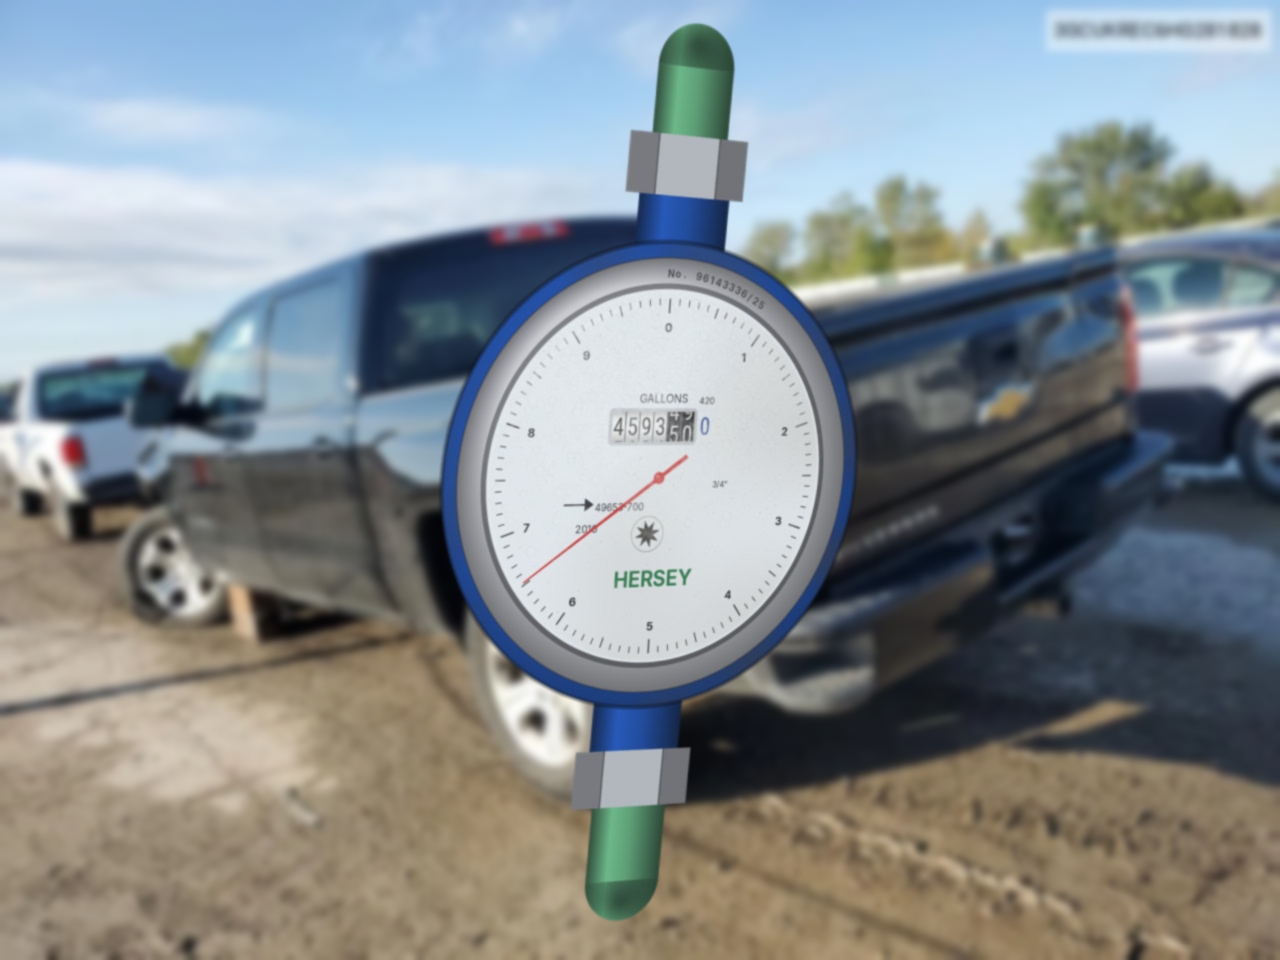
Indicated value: 4593496.5 gal
